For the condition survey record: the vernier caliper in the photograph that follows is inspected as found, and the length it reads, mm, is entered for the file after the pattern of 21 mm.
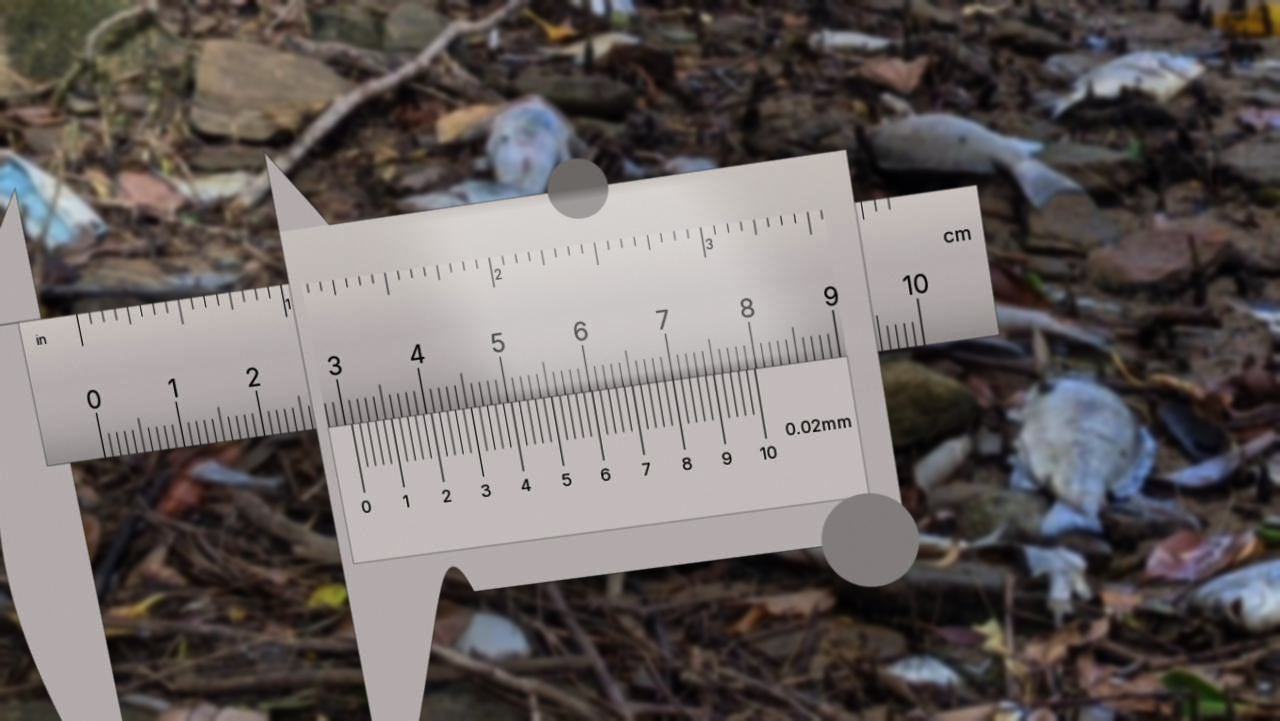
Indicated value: 30.8 mm
